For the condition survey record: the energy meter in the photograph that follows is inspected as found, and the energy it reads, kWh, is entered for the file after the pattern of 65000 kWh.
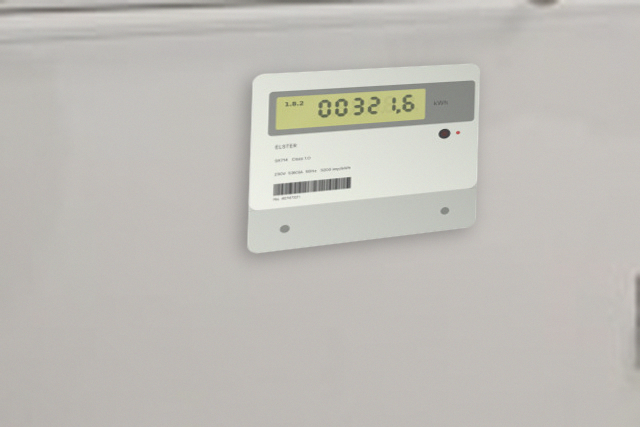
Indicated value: 321.6 kWh
